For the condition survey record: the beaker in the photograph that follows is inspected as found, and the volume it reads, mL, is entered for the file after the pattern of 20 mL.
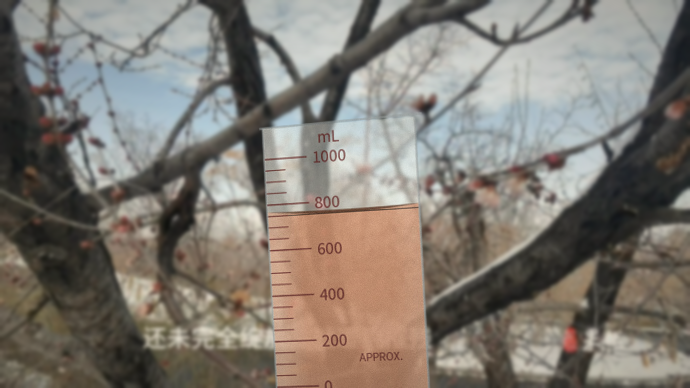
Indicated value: 750 mL
